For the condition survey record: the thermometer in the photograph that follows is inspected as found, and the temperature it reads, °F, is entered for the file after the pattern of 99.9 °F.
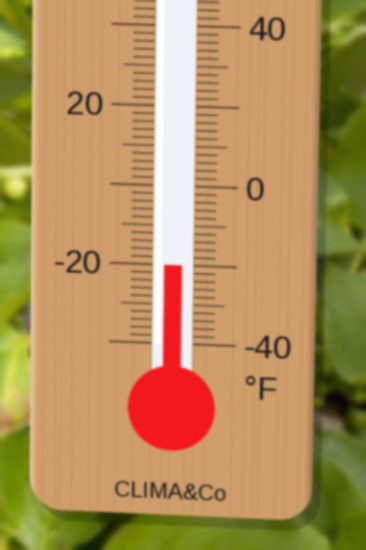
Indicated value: -20 °F
